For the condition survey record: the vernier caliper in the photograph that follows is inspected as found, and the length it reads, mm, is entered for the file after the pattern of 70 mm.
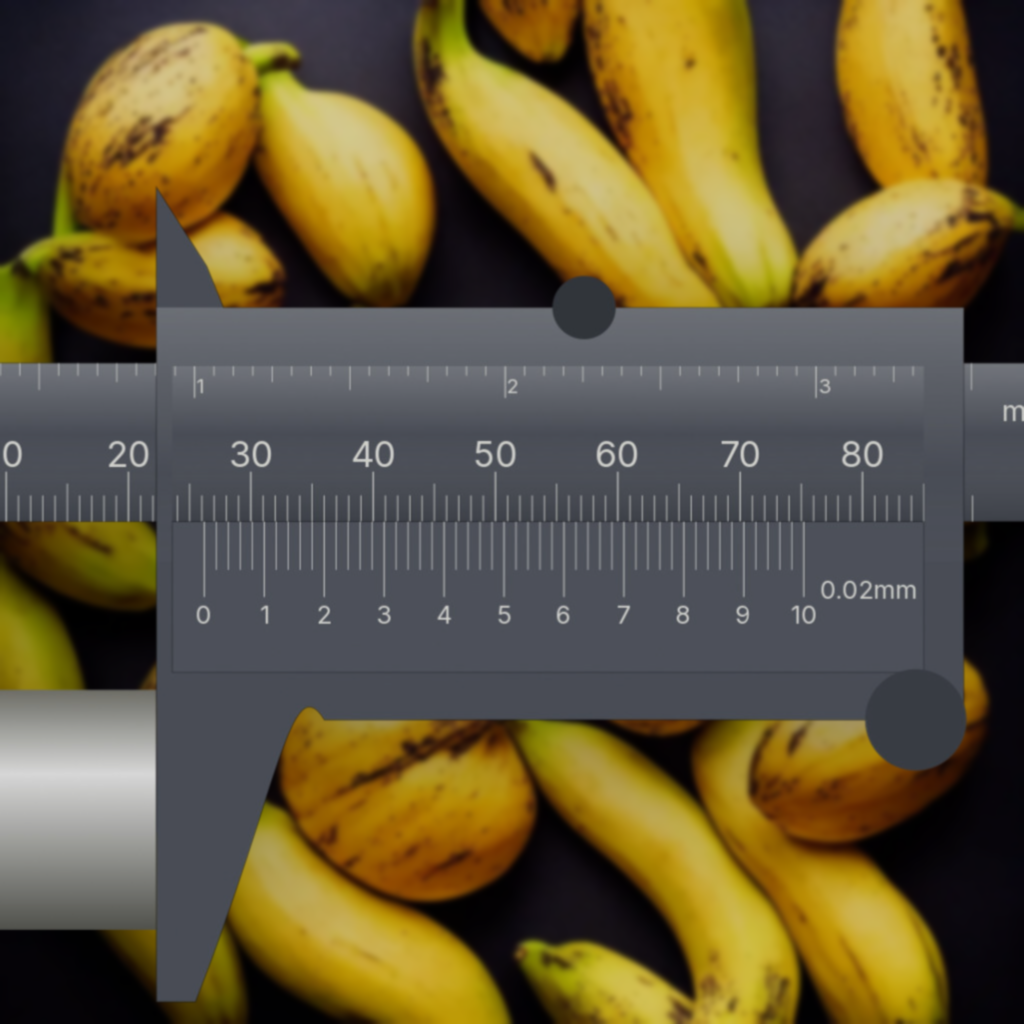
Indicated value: 26.2 mm
